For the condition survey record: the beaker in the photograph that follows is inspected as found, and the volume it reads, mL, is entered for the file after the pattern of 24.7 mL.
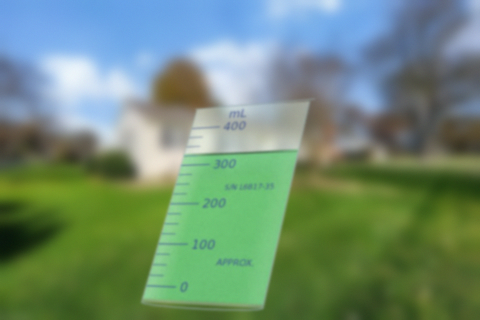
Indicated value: 325 mL
